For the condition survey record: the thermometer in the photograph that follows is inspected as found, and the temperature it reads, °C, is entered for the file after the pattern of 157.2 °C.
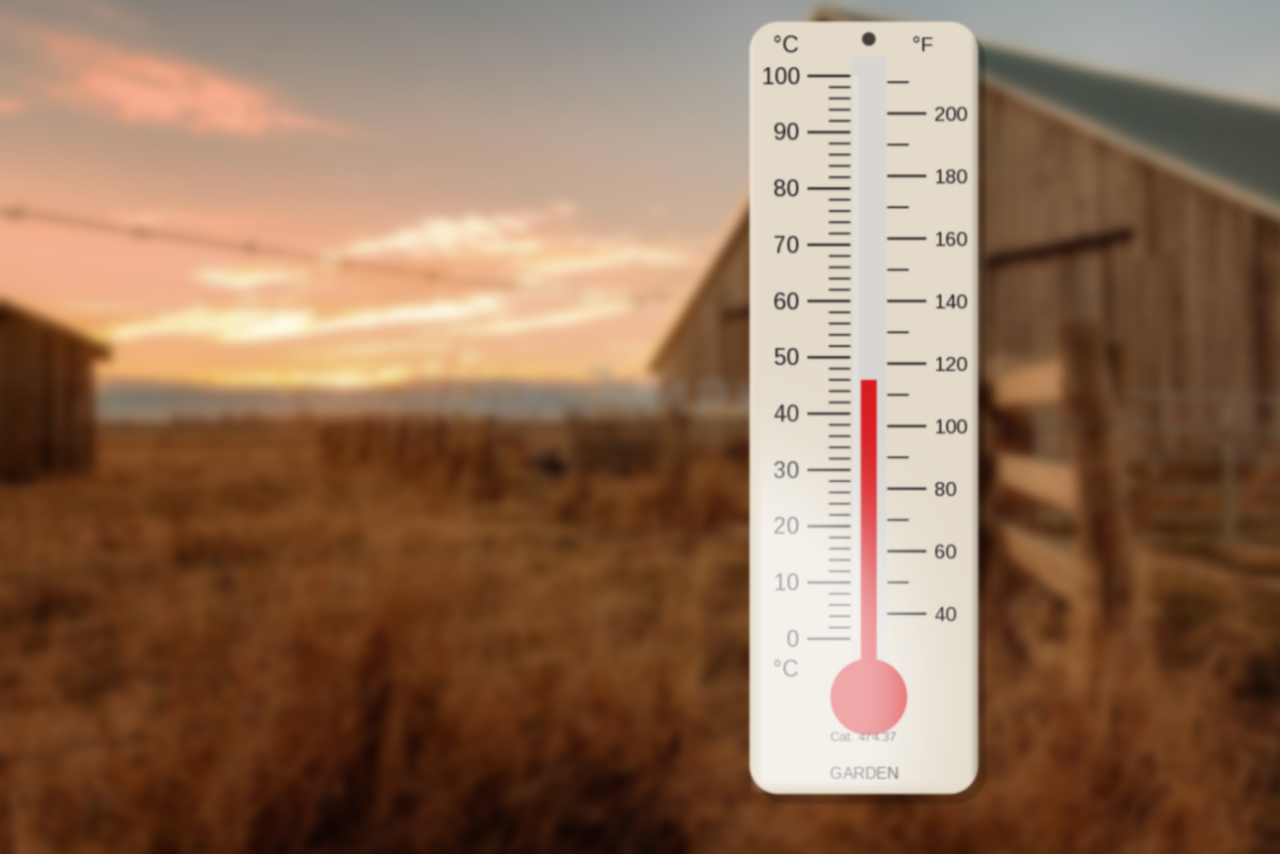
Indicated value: 46 °C
